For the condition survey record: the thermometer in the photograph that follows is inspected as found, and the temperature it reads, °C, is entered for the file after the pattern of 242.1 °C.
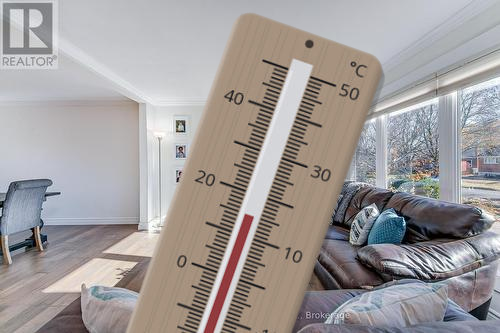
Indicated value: 15 °C
